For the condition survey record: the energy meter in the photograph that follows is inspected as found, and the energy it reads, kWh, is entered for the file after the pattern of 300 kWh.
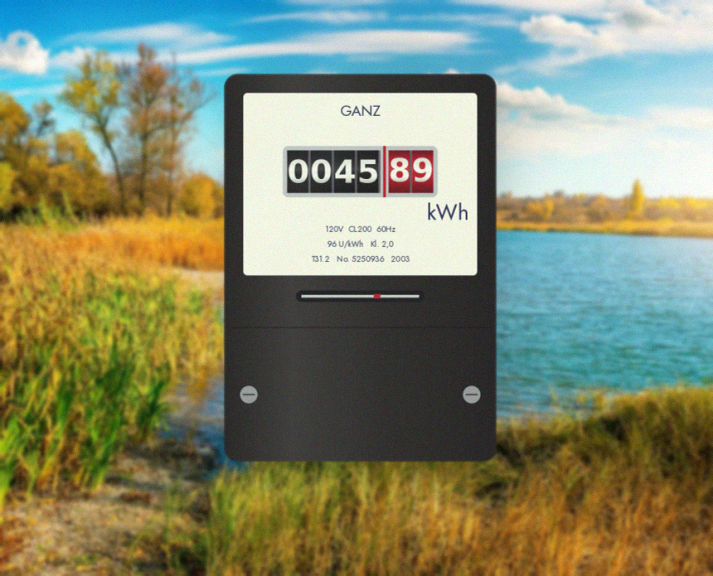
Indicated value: 45.89 kWh
